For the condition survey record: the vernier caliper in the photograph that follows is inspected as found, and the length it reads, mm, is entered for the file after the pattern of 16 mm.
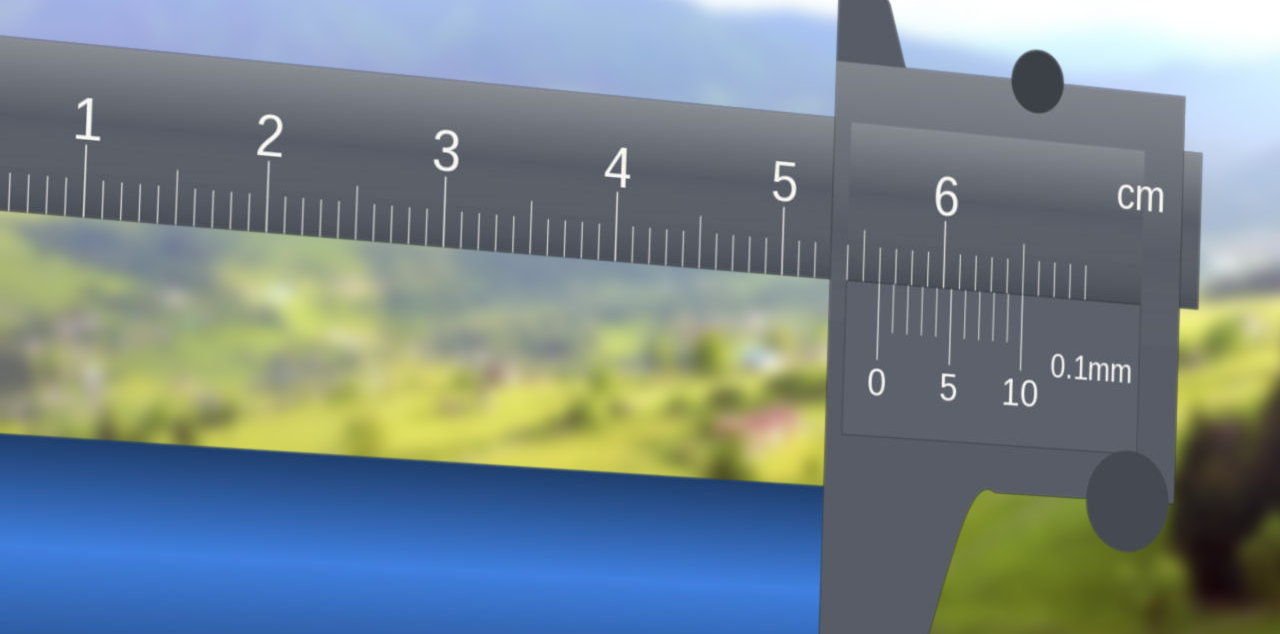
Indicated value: 56.0 mm
